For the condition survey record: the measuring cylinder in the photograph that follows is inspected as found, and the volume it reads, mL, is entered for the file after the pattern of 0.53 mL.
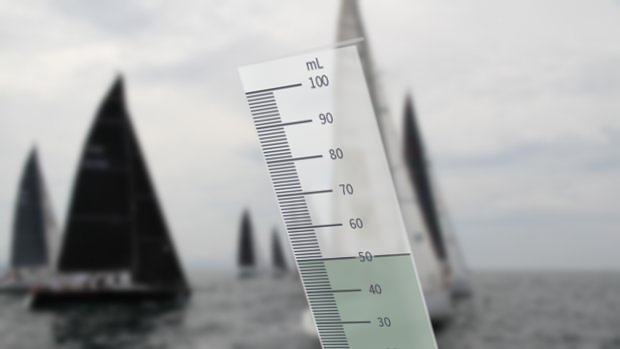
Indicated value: 50 mL
